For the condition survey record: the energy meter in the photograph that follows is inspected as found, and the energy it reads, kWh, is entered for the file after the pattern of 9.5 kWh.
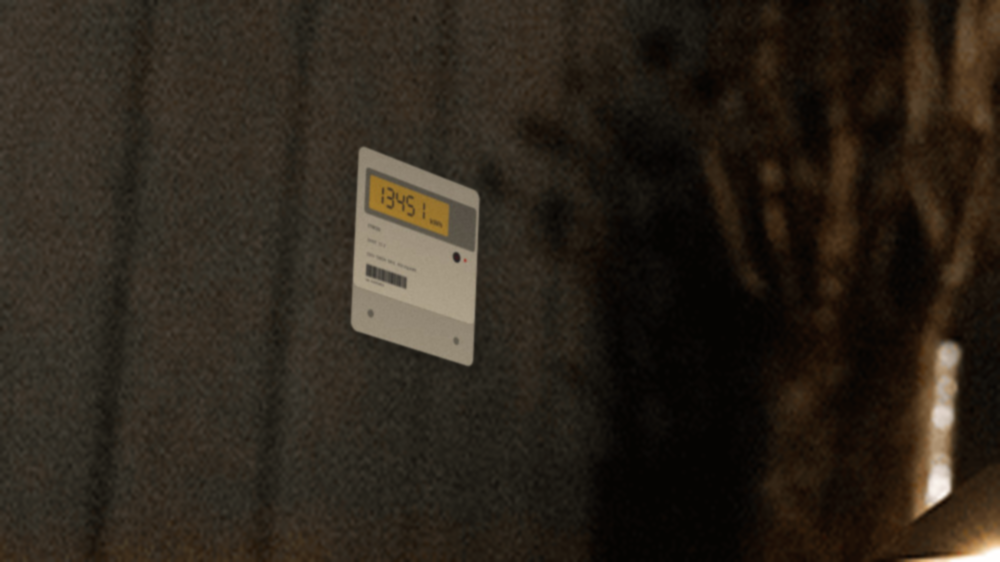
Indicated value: 13451 kWh
